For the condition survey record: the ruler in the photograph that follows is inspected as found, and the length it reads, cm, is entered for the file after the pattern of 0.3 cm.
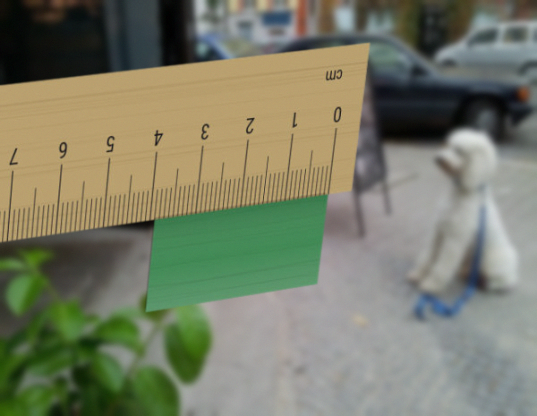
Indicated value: 3.9 cm
